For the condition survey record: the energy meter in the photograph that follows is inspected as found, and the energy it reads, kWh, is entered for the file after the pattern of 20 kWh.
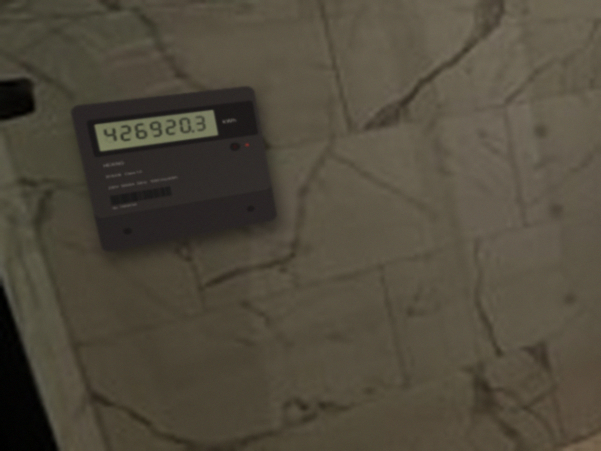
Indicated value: 426920.3 kWh
